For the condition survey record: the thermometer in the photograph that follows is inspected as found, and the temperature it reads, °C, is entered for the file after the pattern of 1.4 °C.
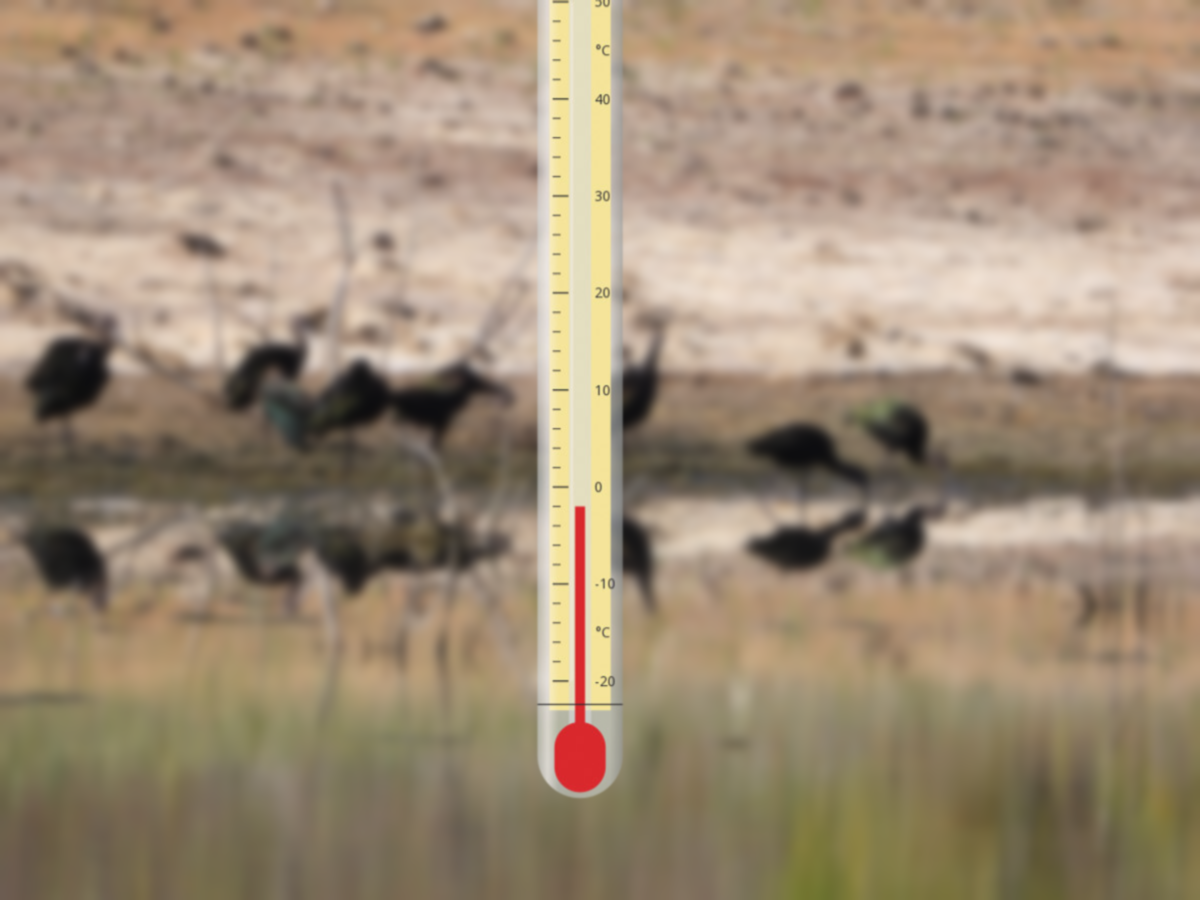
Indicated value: -2 °C
